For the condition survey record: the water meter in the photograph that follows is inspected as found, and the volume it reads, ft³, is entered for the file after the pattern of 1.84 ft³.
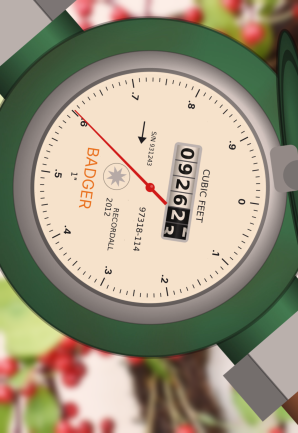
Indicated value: 92622.60 ft³
